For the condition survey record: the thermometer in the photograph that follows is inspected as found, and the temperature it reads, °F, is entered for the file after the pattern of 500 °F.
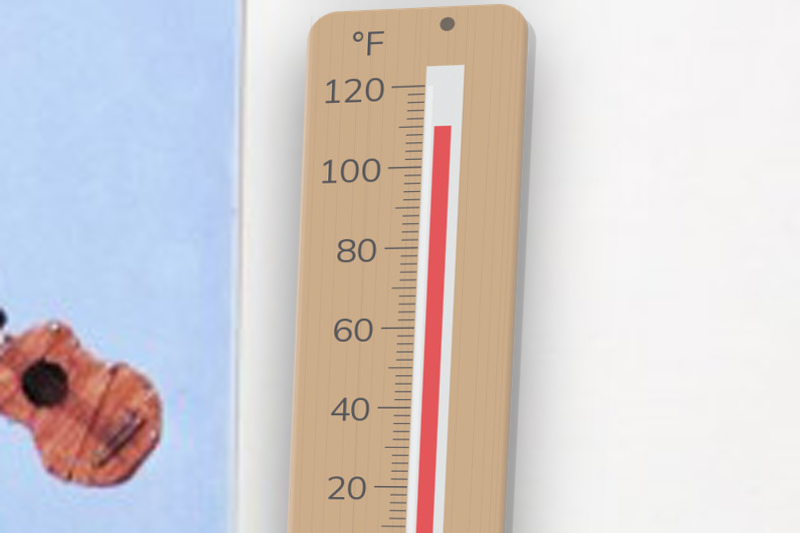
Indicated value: 110 °F
